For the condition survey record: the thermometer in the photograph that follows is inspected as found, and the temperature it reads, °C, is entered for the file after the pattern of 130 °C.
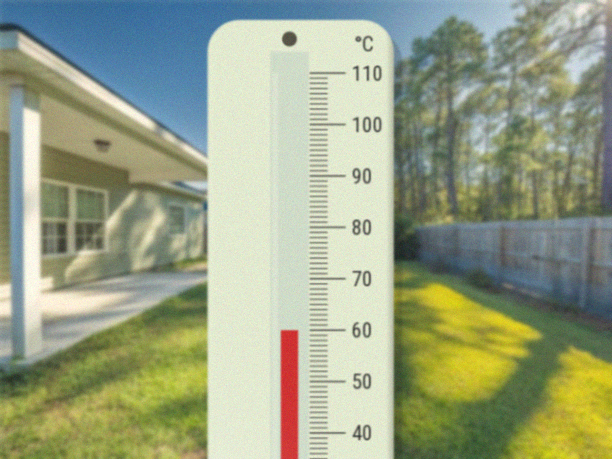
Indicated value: 60 °C
